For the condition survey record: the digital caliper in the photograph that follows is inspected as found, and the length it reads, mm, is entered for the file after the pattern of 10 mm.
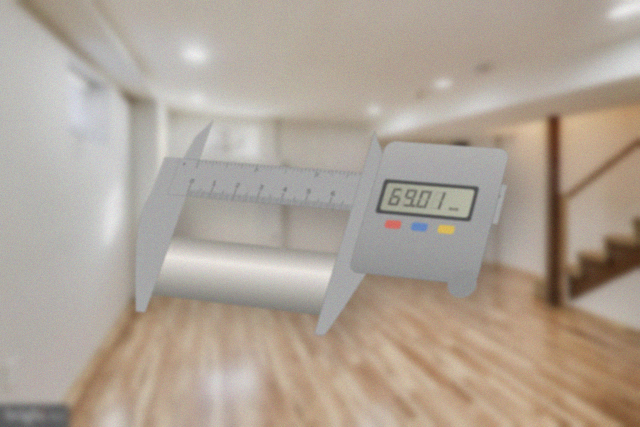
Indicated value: 69.01 mm
